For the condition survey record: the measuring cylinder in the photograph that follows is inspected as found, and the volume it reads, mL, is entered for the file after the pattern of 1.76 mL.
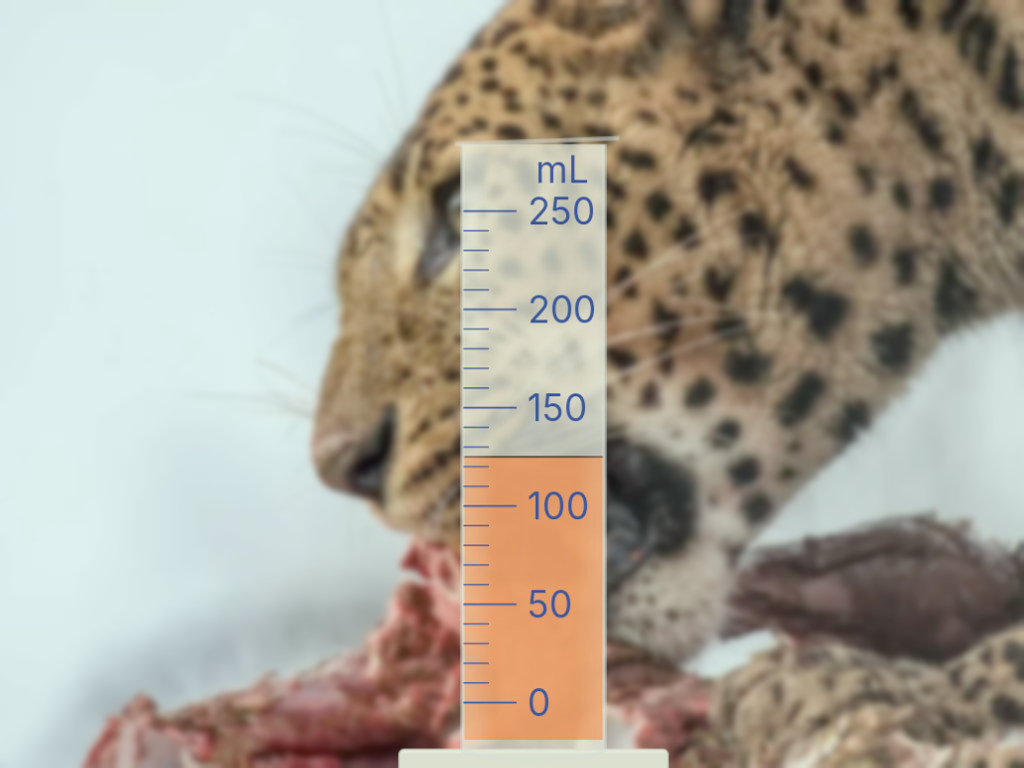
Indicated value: 125 mL
